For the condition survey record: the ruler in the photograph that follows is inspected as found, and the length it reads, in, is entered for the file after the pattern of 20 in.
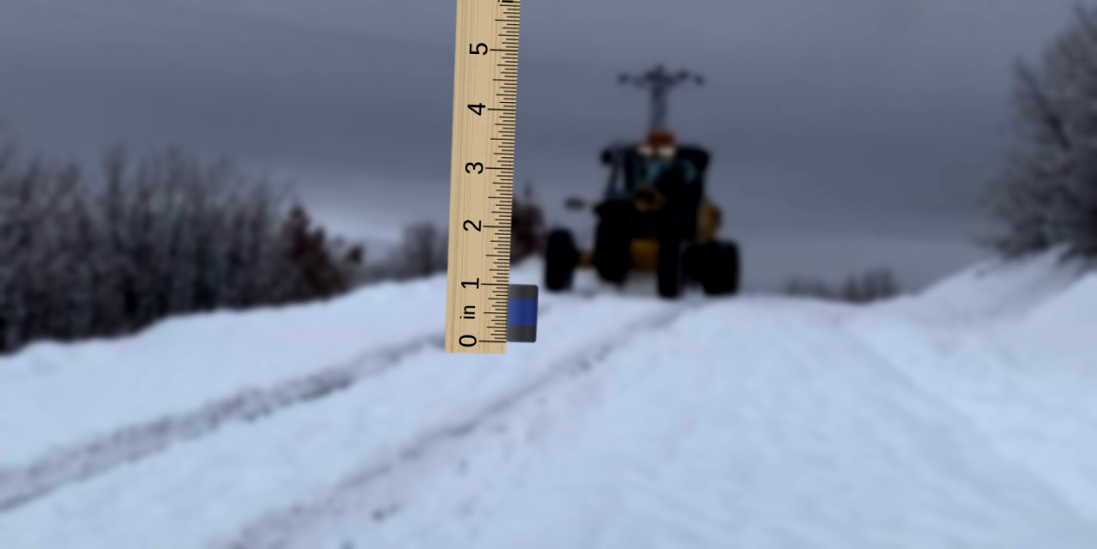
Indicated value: 1 in
